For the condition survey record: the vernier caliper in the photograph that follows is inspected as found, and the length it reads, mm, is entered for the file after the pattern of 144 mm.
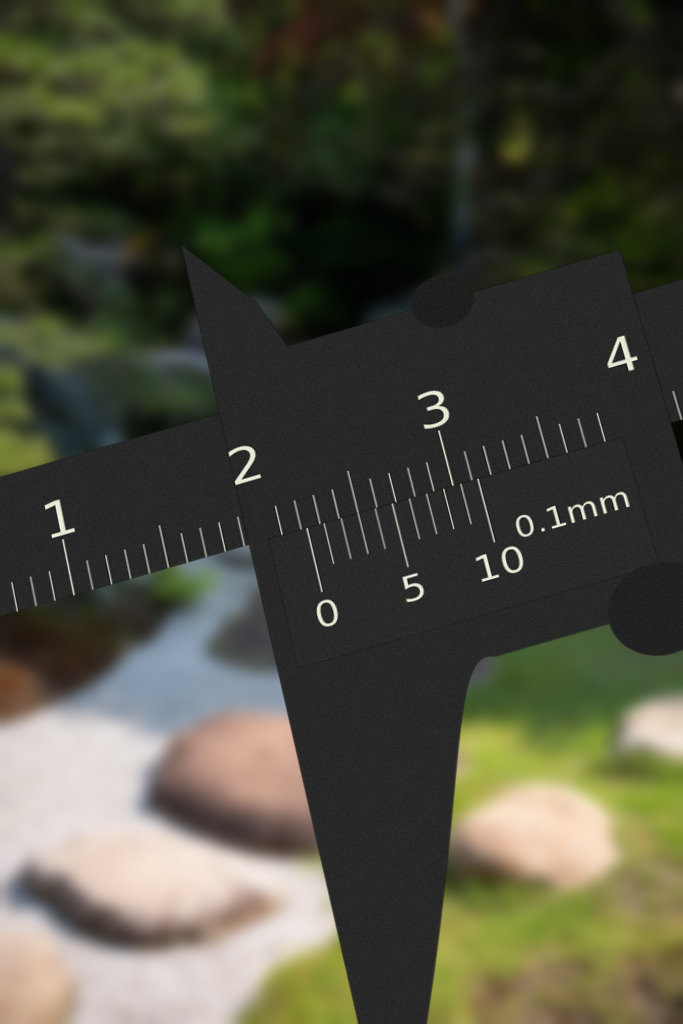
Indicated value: 22.3 mm
